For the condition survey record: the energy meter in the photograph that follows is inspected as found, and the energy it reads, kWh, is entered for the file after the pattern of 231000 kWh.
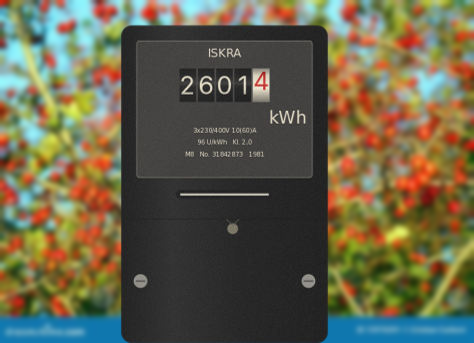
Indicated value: 2601.4 kWh
